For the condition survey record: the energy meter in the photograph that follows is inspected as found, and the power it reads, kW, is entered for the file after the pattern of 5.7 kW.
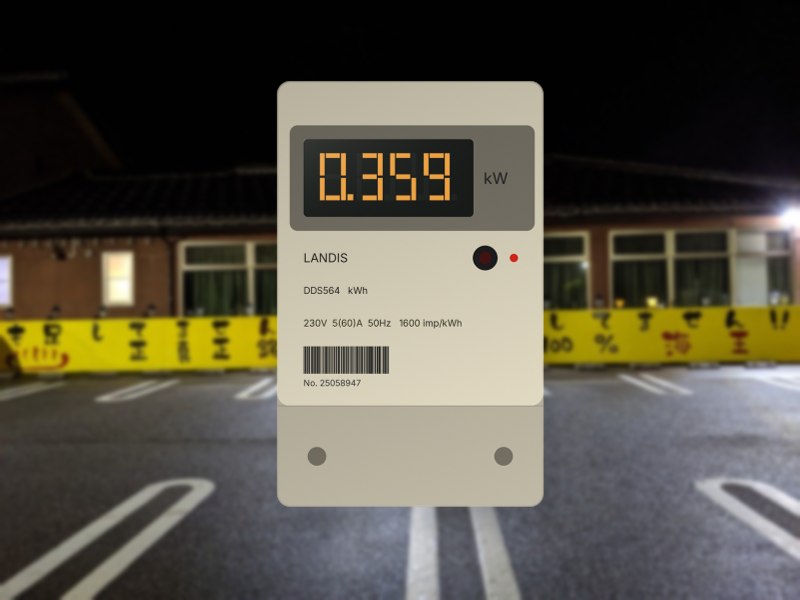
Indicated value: 0.359 kW
